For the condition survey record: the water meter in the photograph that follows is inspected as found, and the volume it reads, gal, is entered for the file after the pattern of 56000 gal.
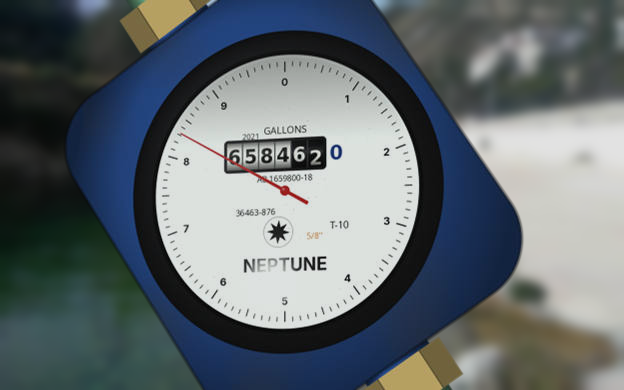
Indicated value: 6584618.3 gal
